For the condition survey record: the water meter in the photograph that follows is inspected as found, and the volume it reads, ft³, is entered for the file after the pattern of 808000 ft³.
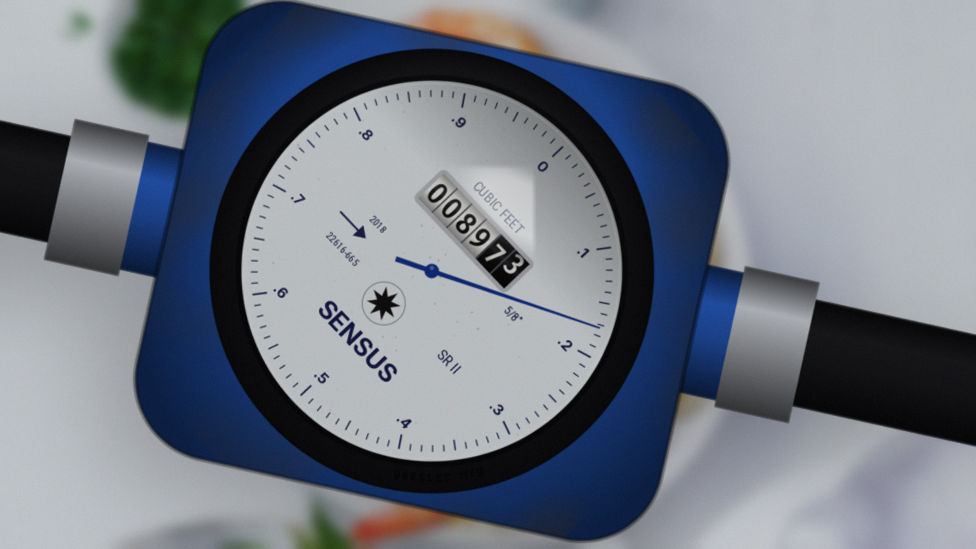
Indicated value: 8973.17 ft³
